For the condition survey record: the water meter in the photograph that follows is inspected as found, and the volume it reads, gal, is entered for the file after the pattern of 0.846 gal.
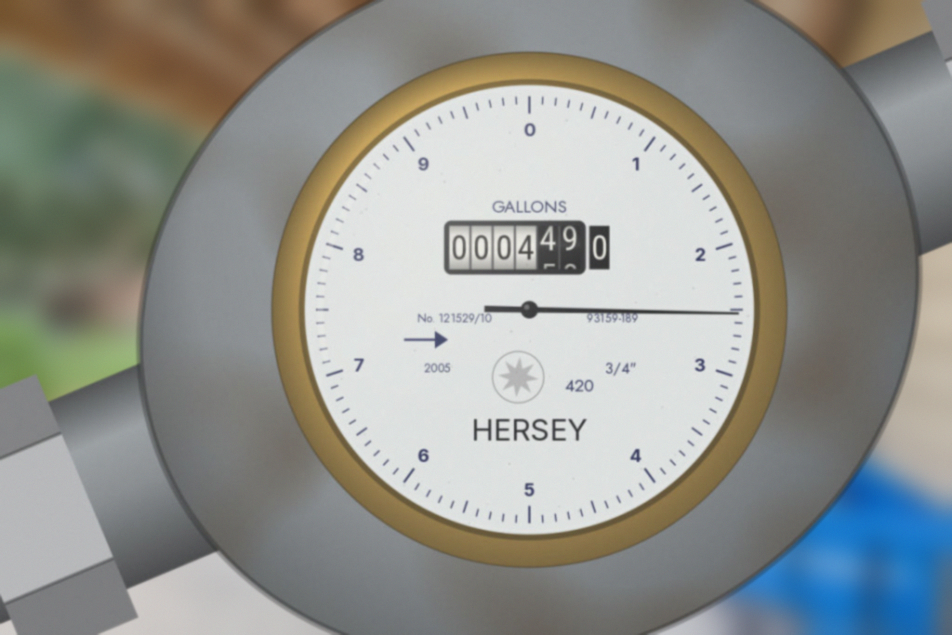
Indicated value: 4492.5 gal
